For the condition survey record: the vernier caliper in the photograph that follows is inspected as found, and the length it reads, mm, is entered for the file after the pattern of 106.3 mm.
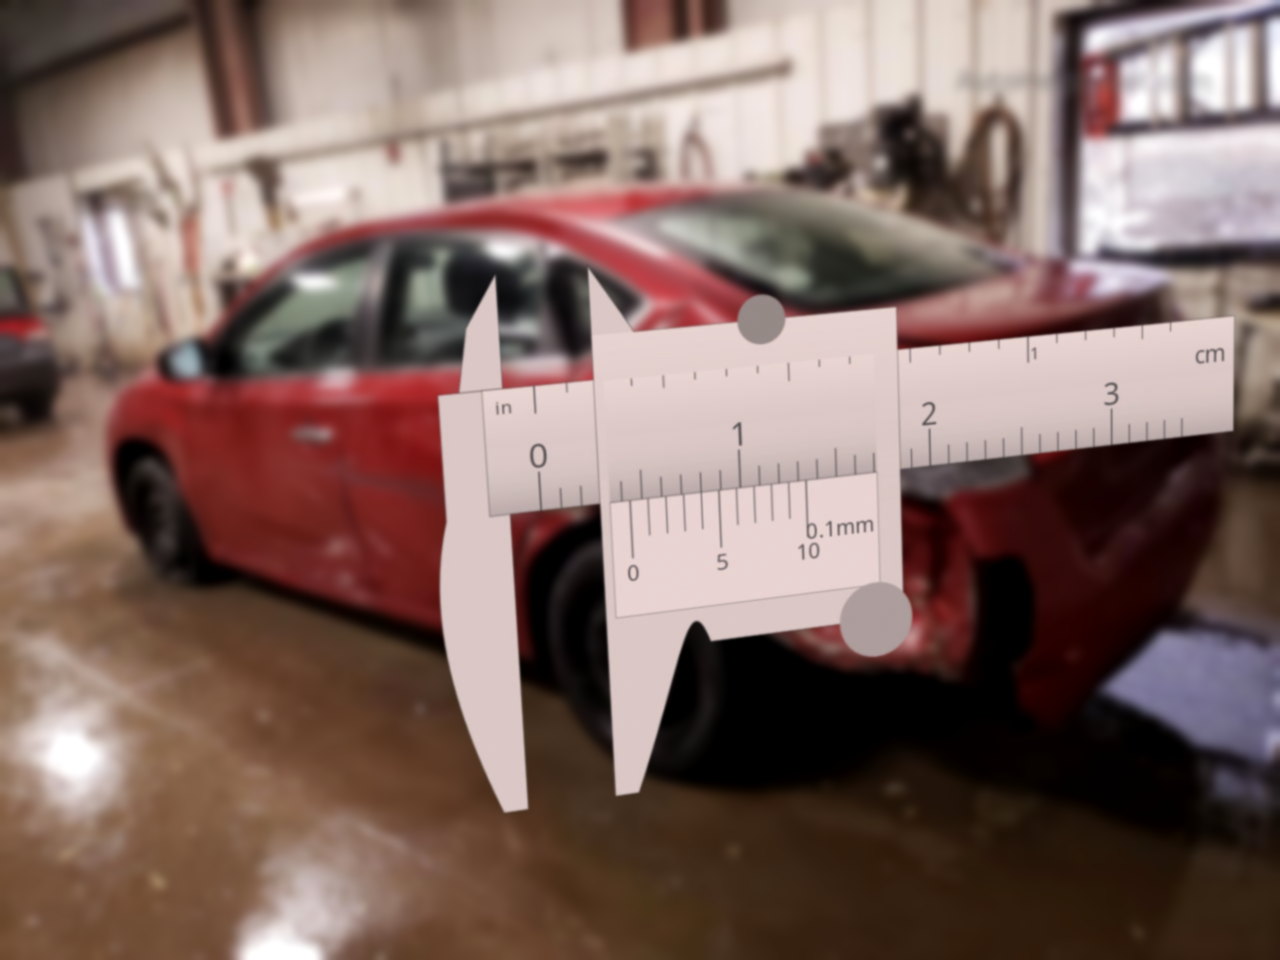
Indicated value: 4.4 mm
